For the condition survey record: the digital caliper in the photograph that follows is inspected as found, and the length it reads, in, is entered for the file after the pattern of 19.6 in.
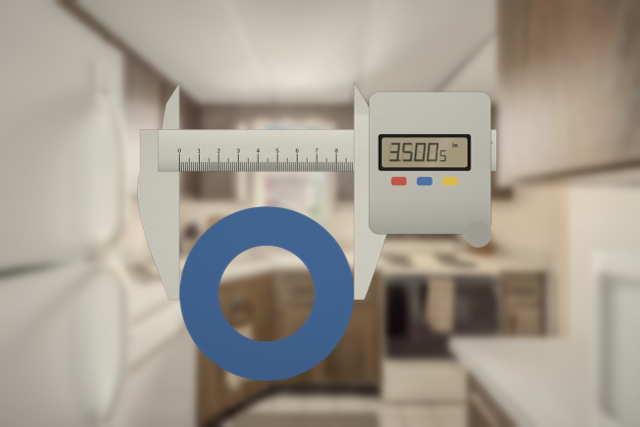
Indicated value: 3.5005 in
